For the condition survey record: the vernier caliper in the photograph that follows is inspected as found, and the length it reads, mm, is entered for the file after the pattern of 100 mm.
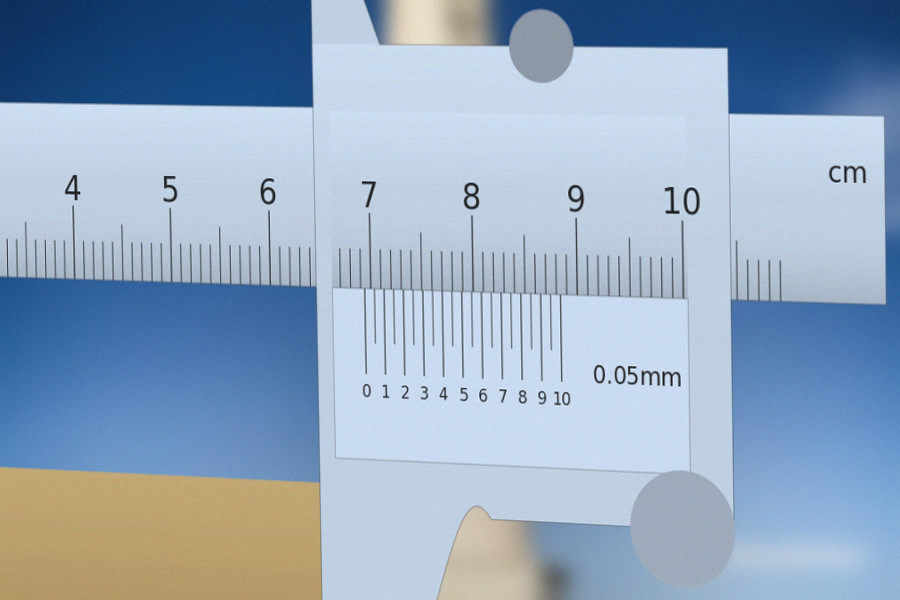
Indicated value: 69.4 mm
